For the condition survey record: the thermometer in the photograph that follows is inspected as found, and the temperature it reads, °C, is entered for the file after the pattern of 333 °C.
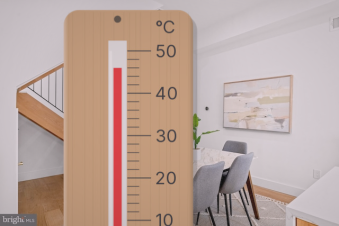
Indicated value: 46 °C
